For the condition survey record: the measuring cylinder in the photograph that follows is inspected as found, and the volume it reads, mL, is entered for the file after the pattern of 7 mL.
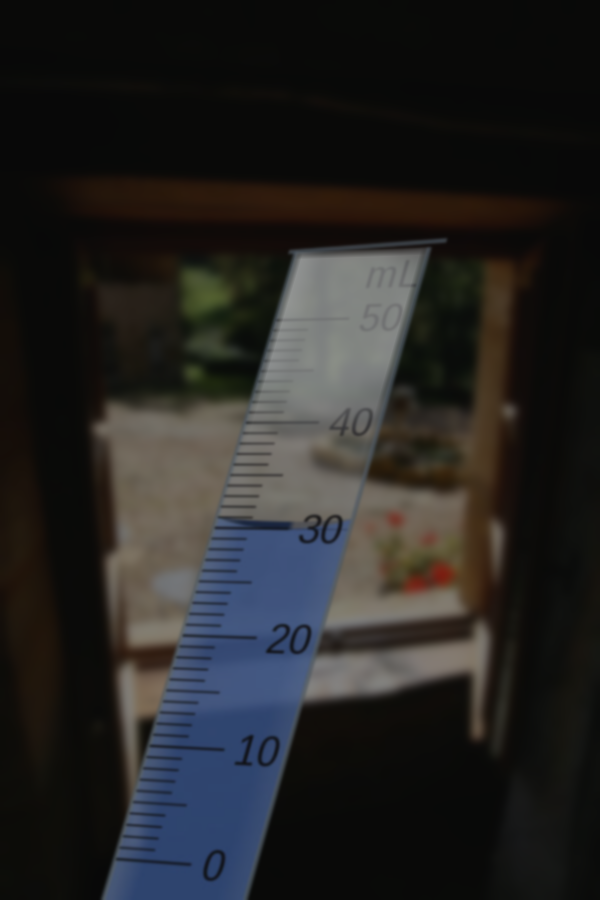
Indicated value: 30 mL
